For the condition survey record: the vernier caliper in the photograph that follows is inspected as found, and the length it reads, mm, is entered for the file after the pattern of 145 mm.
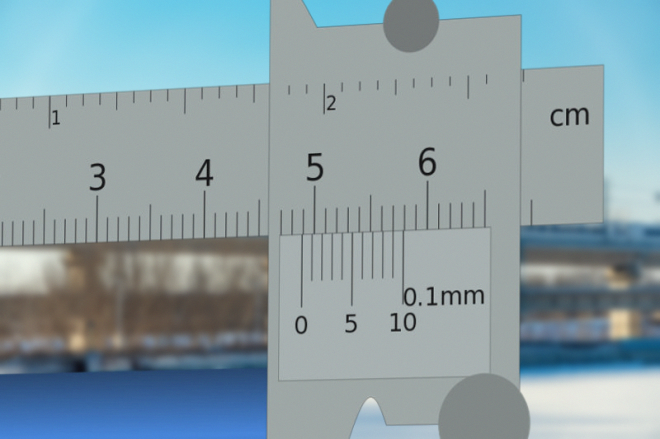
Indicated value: 48.9 mm
